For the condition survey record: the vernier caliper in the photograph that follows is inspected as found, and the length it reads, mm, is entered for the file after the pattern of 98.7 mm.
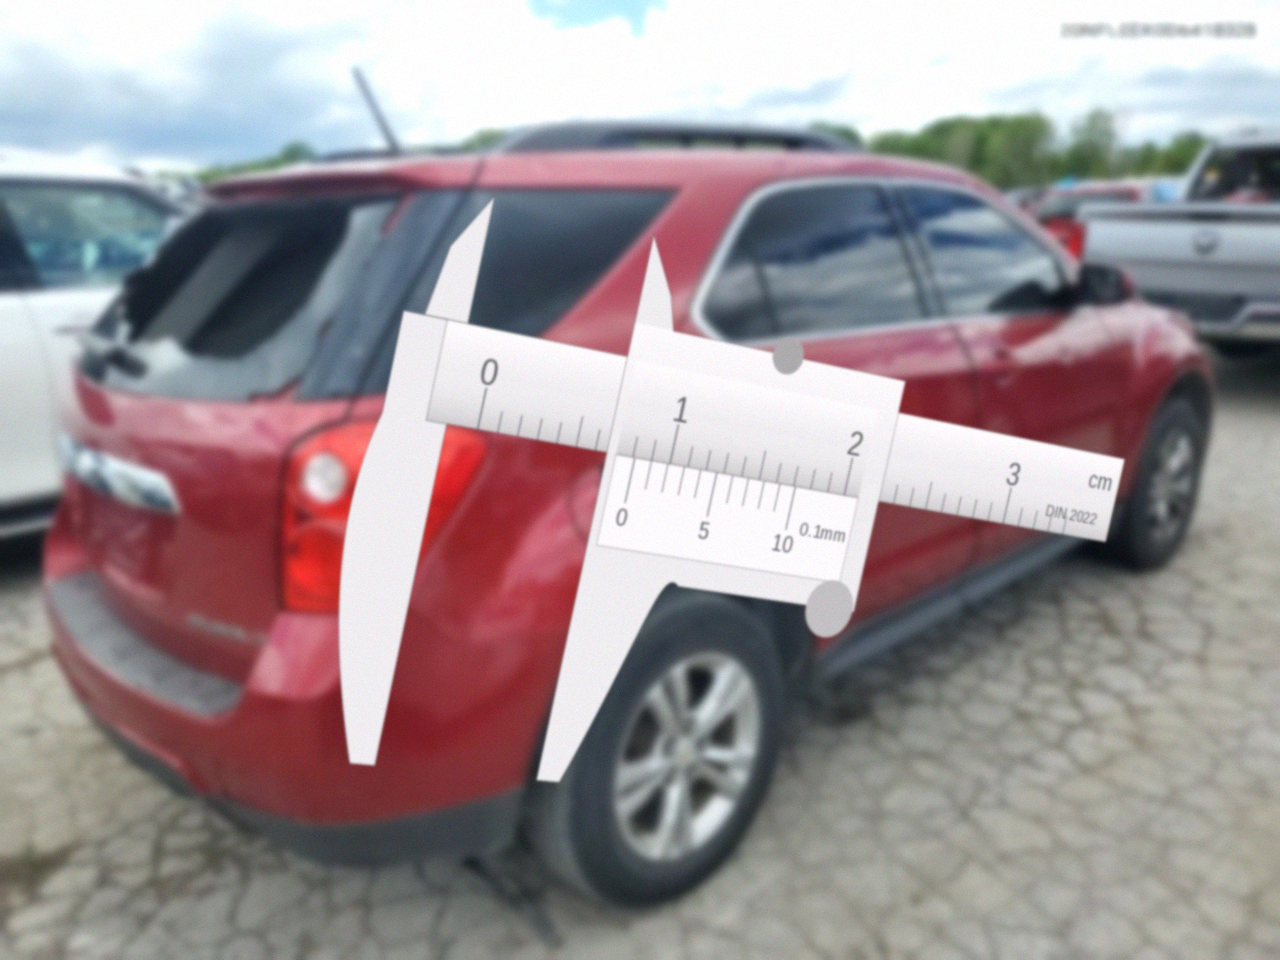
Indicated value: 8.1 mm
